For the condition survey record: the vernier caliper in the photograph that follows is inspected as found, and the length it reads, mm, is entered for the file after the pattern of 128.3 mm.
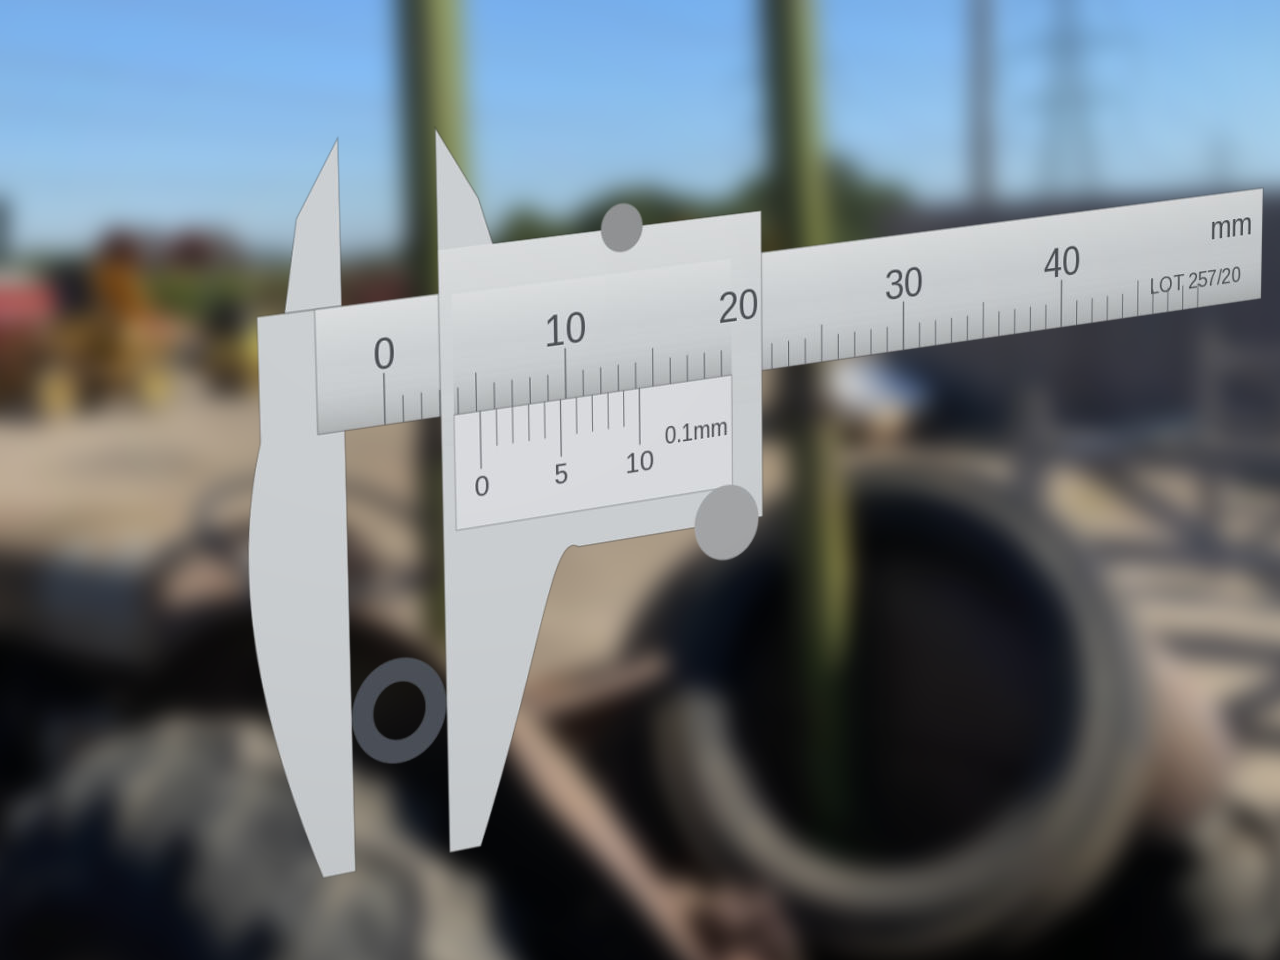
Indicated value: 5.2 mm
